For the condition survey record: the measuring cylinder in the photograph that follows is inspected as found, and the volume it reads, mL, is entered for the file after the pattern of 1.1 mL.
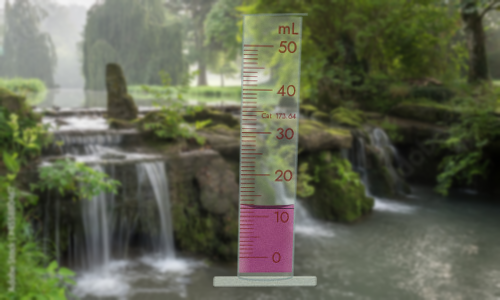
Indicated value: 12 mL
